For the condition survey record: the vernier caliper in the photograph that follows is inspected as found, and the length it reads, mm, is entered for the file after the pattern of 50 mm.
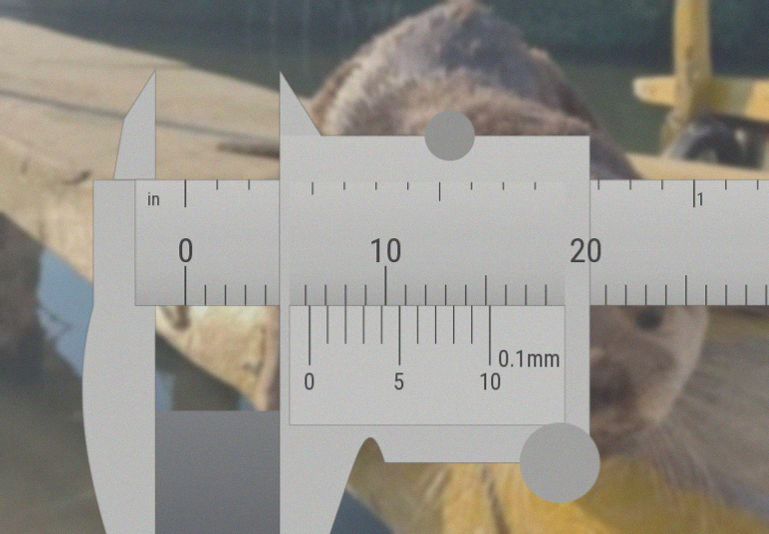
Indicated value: 6.2 mm
